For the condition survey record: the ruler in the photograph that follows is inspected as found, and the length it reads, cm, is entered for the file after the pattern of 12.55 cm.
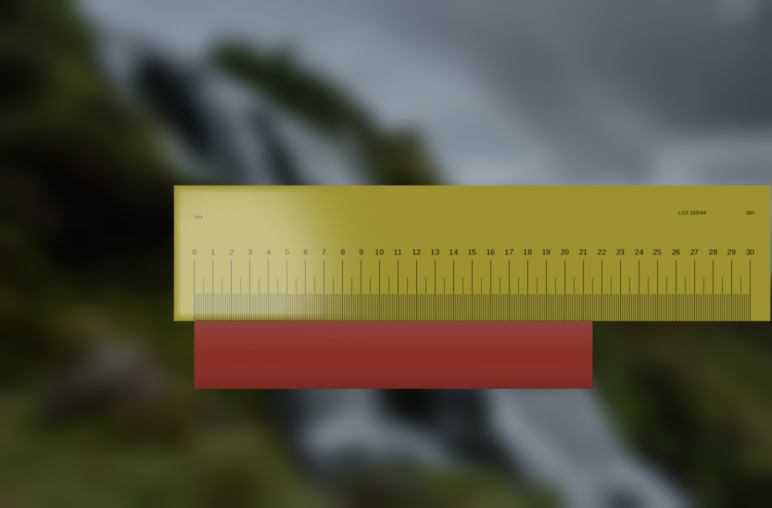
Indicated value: 21.5 cm
